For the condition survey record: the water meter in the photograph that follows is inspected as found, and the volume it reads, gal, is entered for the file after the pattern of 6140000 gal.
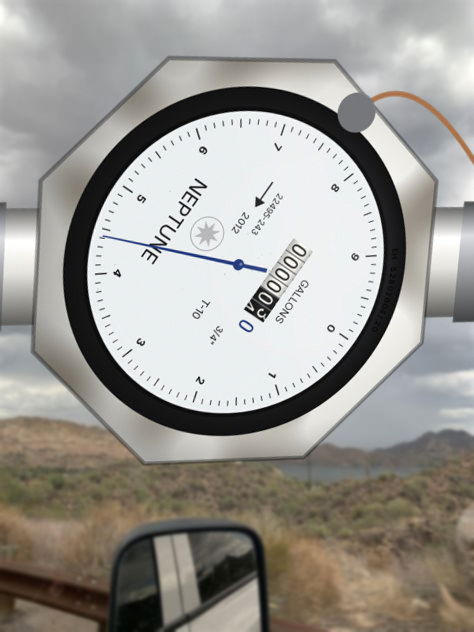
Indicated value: 34.4 gal
